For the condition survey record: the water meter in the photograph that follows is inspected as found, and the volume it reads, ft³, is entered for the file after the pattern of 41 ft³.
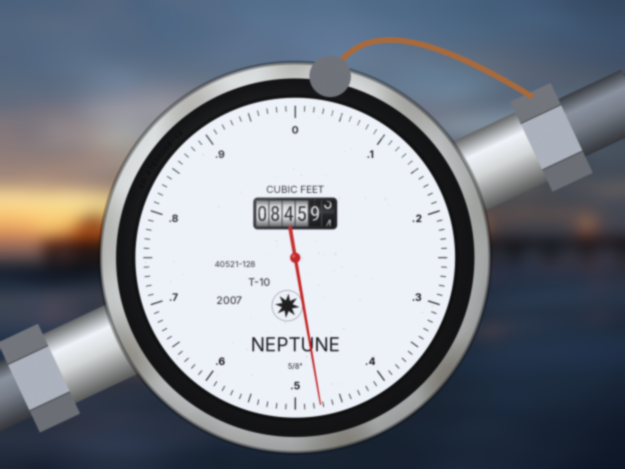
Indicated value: 84593.47 ft³
